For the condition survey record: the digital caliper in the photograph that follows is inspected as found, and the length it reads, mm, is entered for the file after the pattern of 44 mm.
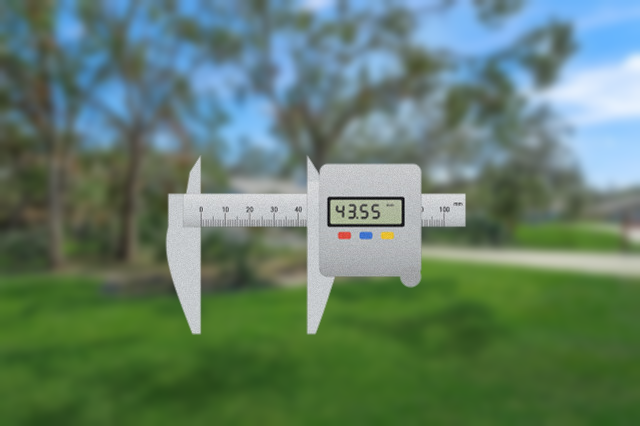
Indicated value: 43.55 mm
